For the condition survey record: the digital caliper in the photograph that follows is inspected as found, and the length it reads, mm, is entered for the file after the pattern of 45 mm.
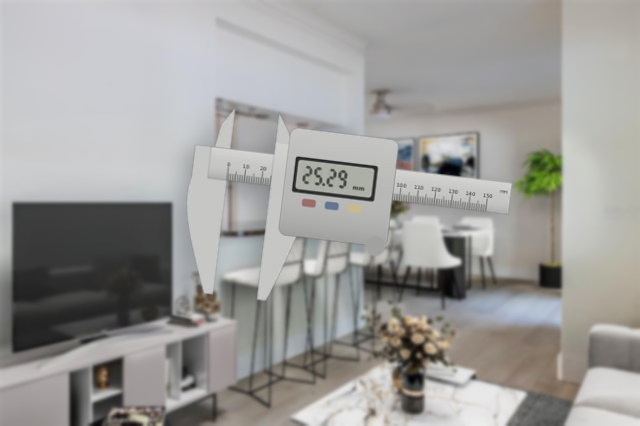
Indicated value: 25.29 mm
